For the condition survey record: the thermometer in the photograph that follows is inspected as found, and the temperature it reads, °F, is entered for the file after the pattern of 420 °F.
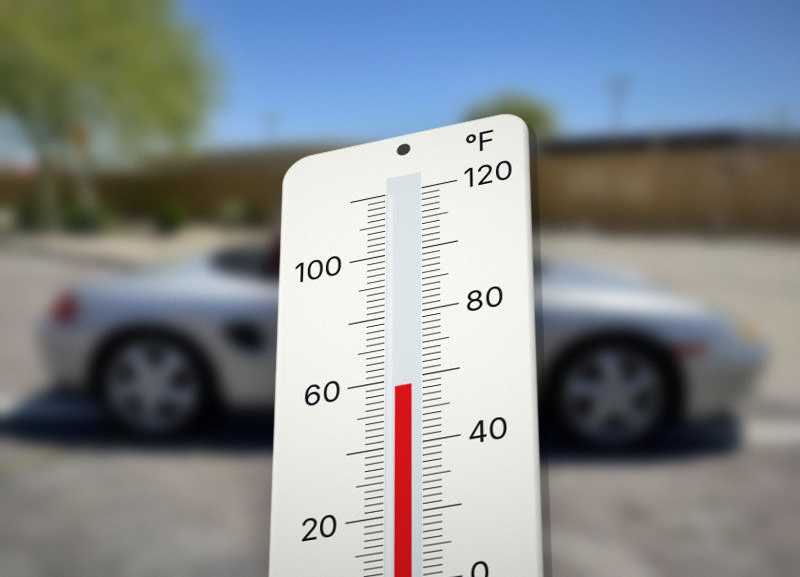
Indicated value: 58 °F
